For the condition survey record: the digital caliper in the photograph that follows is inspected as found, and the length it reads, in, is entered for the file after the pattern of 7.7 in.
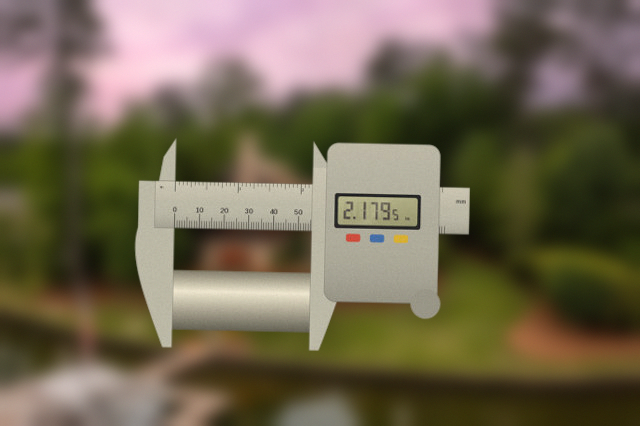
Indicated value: 2.1795 in
